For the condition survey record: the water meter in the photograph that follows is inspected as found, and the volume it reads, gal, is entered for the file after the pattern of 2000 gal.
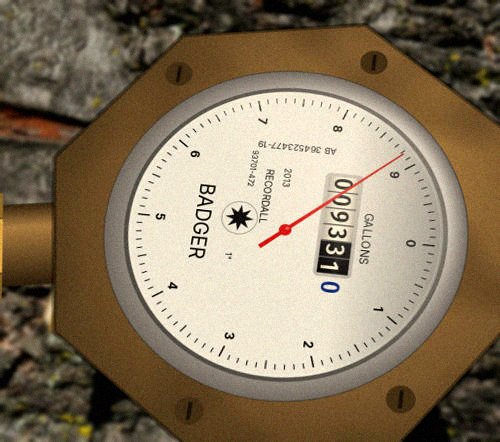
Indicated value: 93308.8 gal
